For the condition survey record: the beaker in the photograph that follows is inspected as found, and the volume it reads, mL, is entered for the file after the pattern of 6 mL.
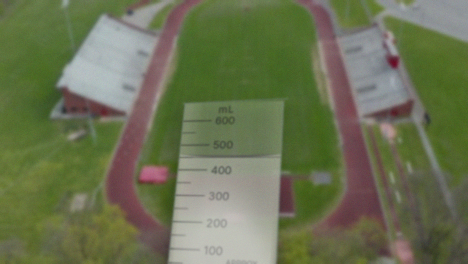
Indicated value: 450 mL
